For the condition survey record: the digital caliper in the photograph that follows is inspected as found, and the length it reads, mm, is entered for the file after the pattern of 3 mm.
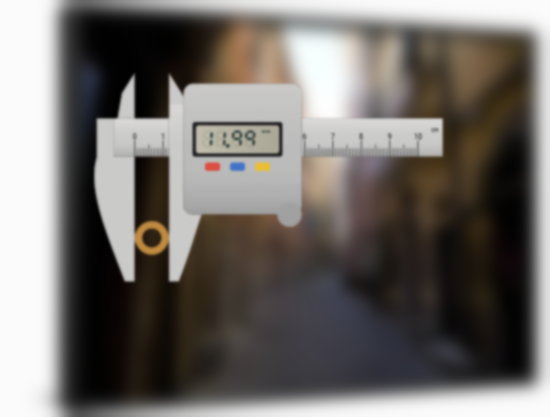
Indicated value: 11.99 mm
